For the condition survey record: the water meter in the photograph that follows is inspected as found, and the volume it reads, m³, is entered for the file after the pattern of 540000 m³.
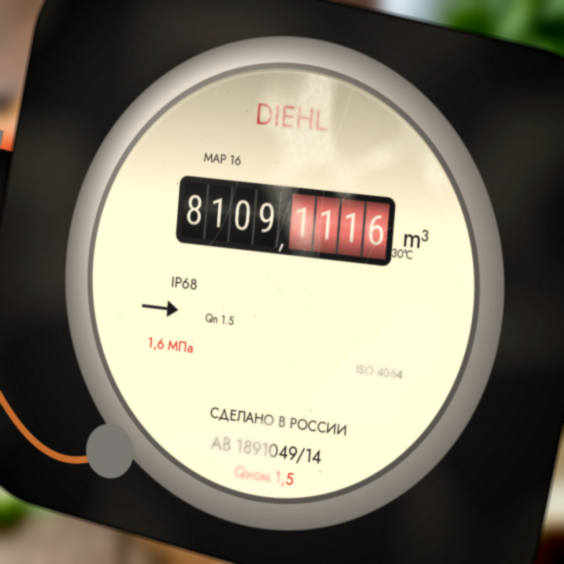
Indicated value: 8109.1116 m³
